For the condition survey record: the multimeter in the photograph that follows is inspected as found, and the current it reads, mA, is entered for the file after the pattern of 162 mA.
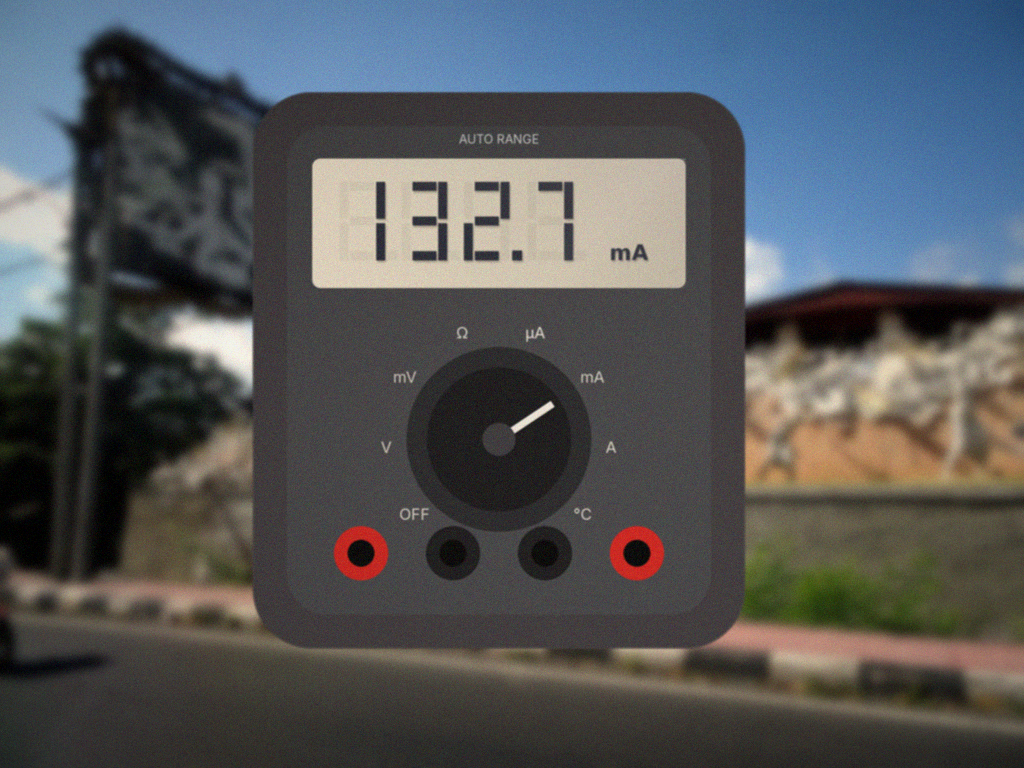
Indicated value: 132.7 mA
